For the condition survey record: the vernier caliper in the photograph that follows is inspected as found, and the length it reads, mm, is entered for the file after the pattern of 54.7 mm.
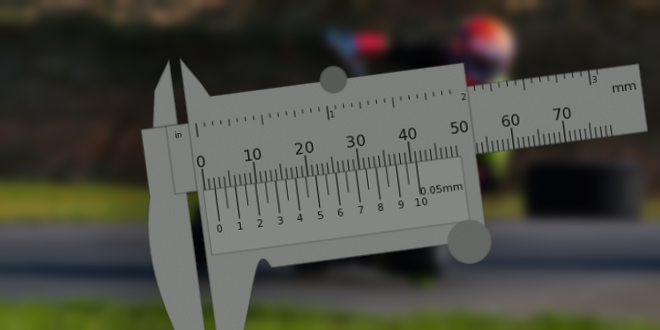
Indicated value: 2.0 mm
